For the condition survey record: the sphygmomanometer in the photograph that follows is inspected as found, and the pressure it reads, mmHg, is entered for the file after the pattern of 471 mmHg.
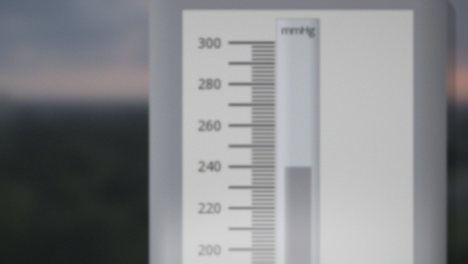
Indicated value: 240 mmHg
